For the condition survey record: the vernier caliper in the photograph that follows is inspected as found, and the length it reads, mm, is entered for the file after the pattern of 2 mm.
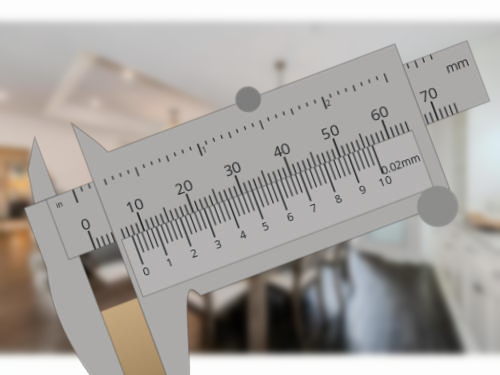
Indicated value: 7.5 mm
